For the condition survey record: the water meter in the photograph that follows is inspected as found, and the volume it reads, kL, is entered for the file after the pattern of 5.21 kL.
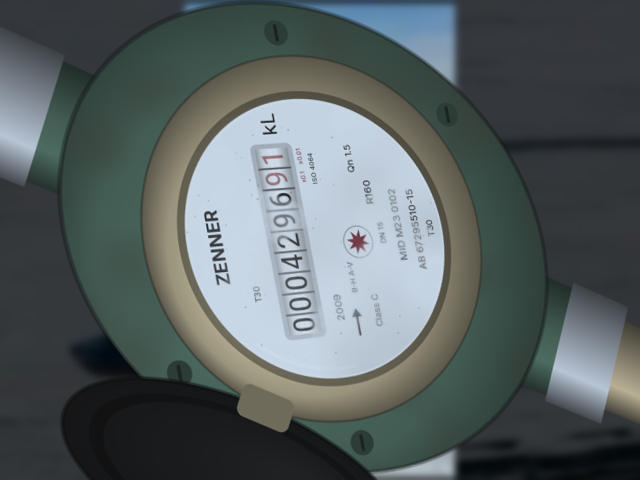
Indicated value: 4296.91 kL
